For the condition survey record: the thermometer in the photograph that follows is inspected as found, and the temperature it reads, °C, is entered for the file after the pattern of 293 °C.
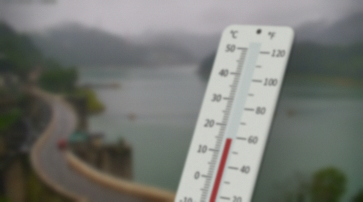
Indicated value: 15 °C
